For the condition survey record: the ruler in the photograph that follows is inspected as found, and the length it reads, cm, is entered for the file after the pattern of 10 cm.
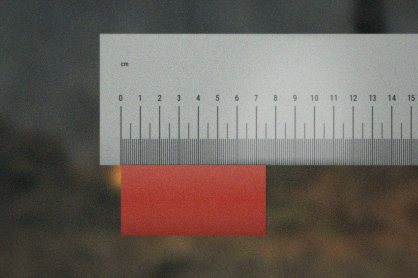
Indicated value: 7.5 cm
